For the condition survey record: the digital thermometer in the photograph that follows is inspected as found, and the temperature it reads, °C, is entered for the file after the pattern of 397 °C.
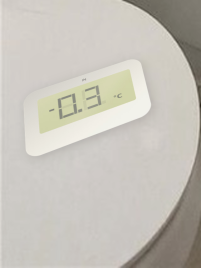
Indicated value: -0.3 °C
